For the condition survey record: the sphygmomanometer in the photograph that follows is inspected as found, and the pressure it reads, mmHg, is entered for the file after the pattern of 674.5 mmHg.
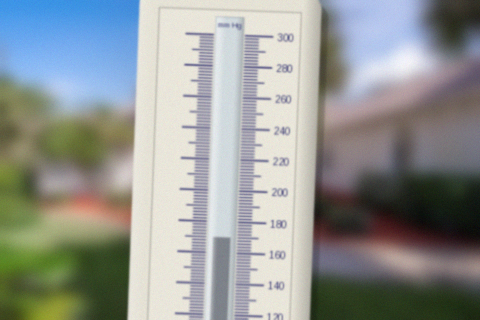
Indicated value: 170 mmHg
